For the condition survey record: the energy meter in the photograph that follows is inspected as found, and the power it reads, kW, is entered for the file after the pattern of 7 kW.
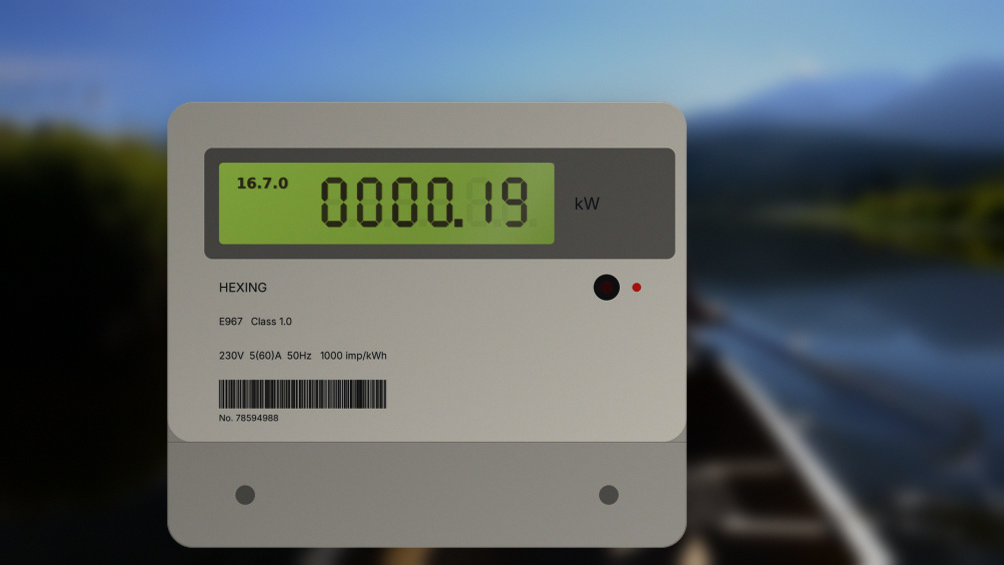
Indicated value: 0.19 kW
